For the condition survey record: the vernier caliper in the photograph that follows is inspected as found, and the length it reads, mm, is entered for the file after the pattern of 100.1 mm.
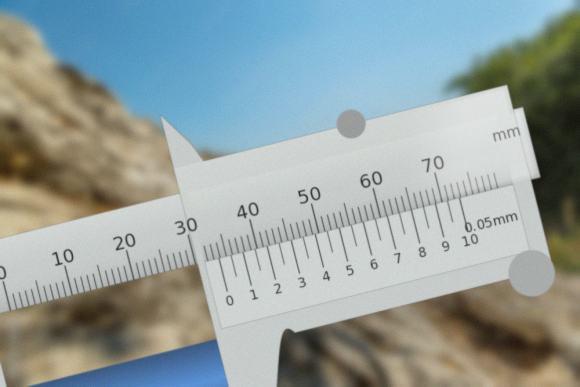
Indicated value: 33.8 mm
